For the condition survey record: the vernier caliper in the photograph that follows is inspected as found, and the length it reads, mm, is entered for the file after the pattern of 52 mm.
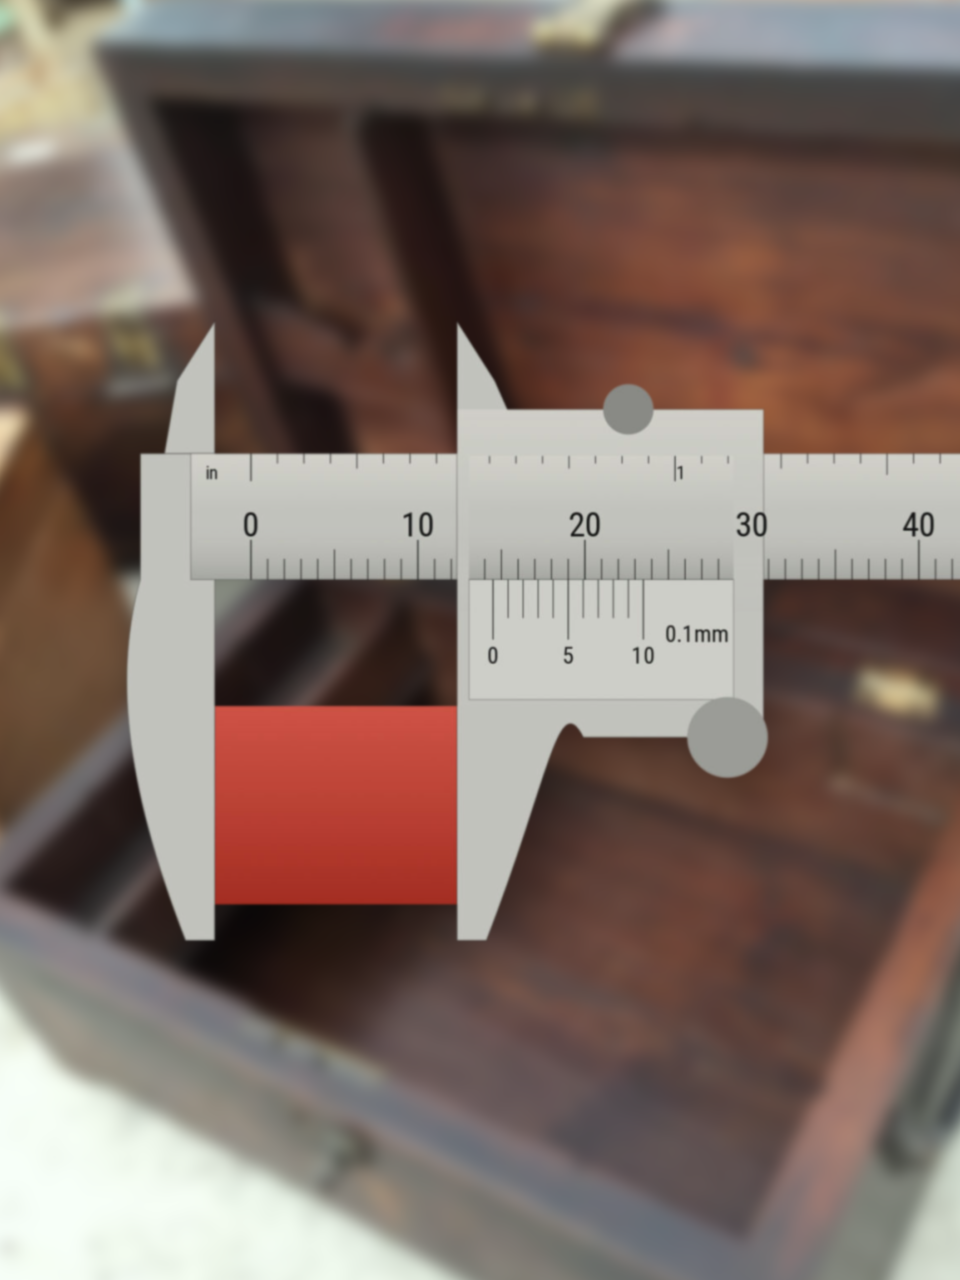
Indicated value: 14.5 mm
